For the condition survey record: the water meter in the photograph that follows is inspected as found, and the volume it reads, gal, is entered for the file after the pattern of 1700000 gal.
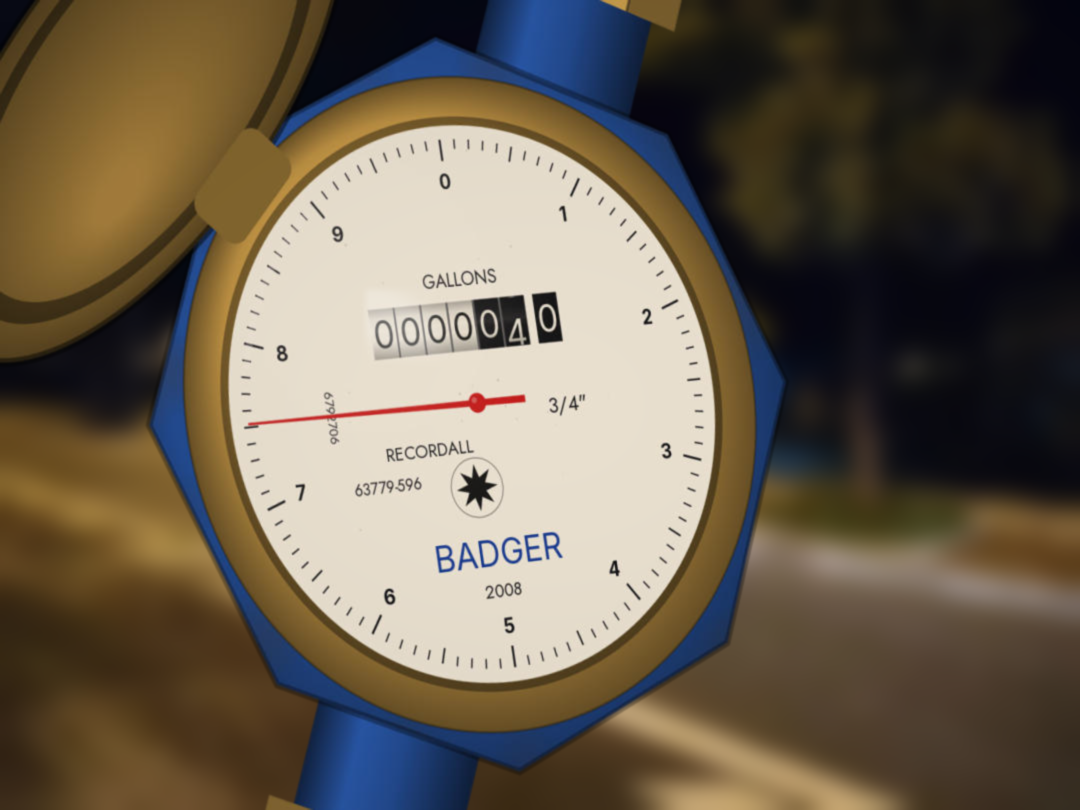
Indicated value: 37.5 gal
